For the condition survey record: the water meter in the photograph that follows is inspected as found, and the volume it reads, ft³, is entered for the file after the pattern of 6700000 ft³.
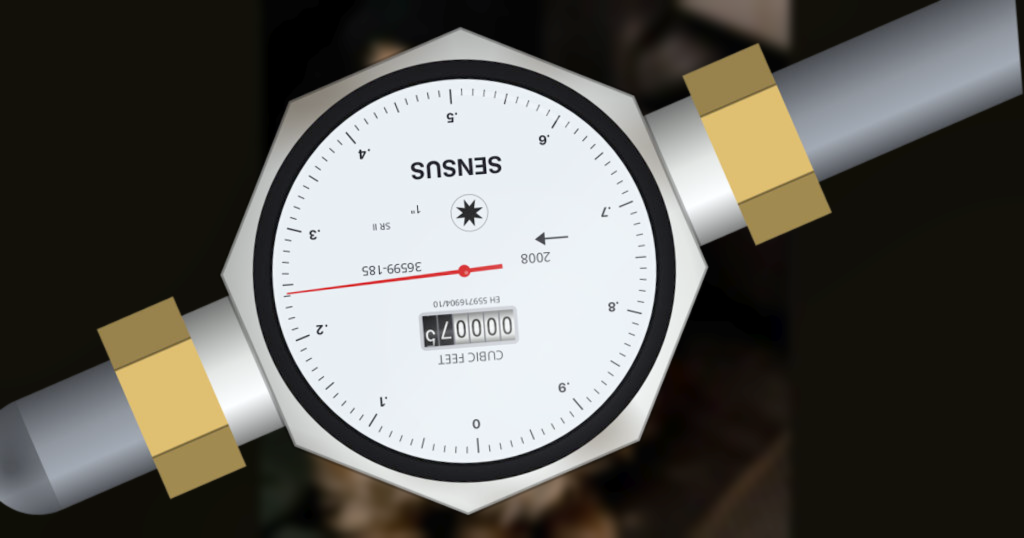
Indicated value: 75.24 ft³
